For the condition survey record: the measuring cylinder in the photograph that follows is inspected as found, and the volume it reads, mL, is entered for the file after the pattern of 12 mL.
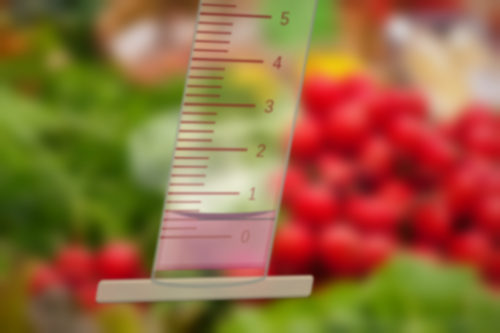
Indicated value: 0.4 mL
